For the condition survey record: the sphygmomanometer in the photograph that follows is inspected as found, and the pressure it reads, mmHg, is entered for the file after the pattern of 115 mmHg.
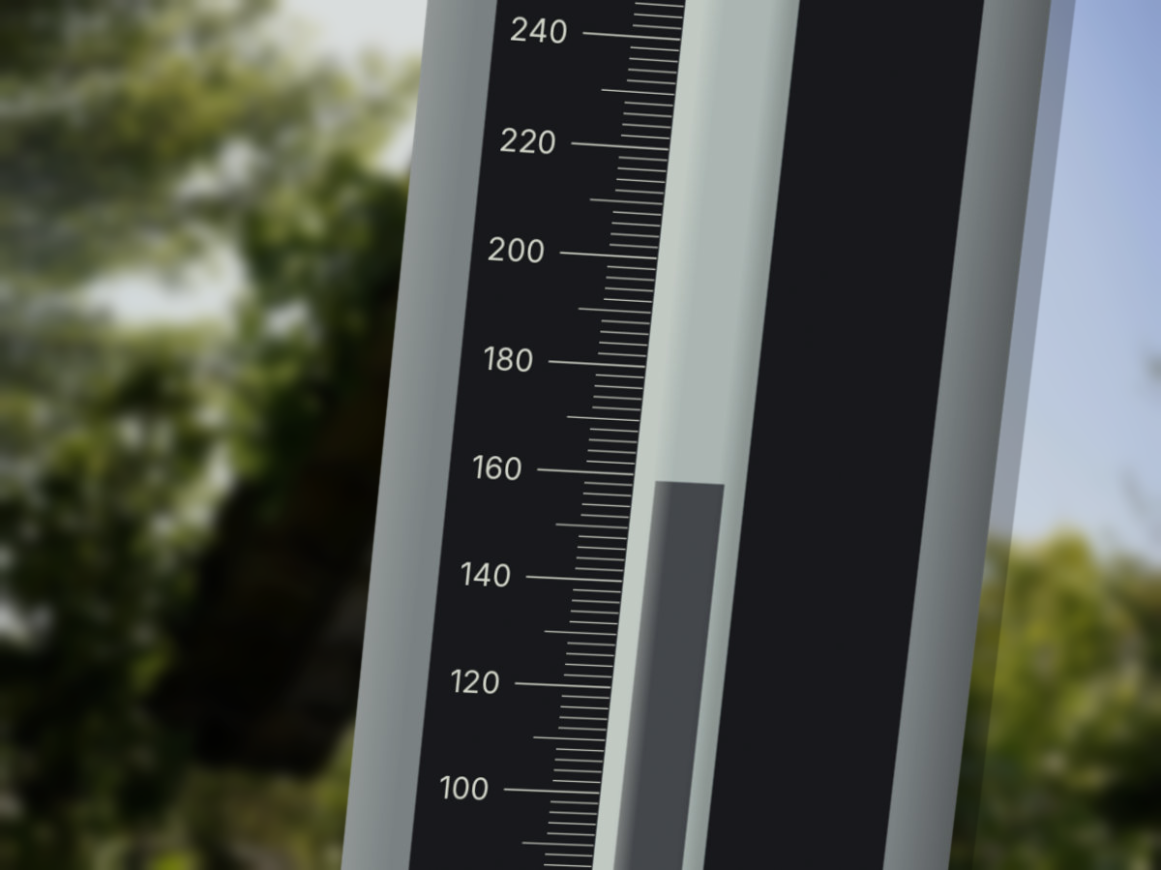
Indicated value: 159 mmHg
